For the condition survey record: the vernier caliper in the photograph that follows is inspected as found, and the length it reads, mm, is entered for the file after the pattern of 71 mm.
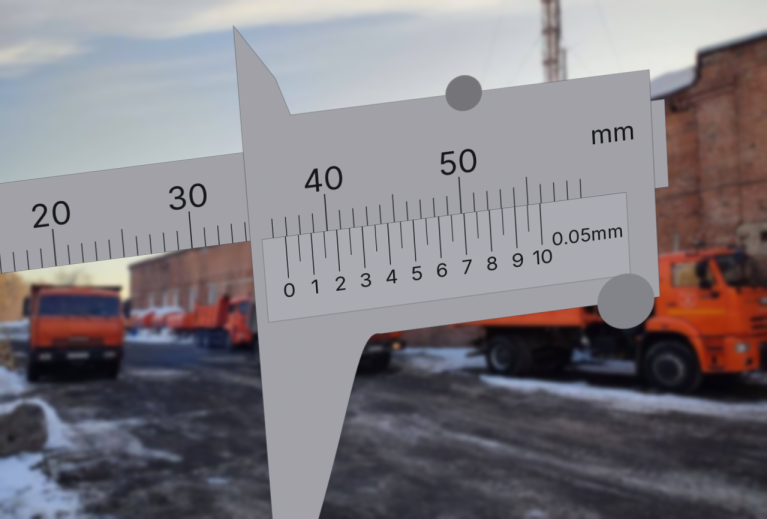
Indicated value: 36.9 mm
